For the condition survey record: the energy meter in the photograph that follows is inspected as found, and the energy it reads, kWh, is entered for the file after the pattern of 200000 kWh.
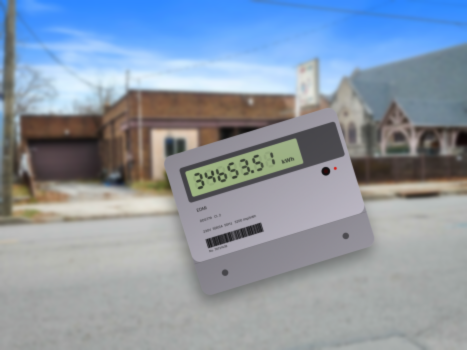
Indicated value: 34653.51 kWh
